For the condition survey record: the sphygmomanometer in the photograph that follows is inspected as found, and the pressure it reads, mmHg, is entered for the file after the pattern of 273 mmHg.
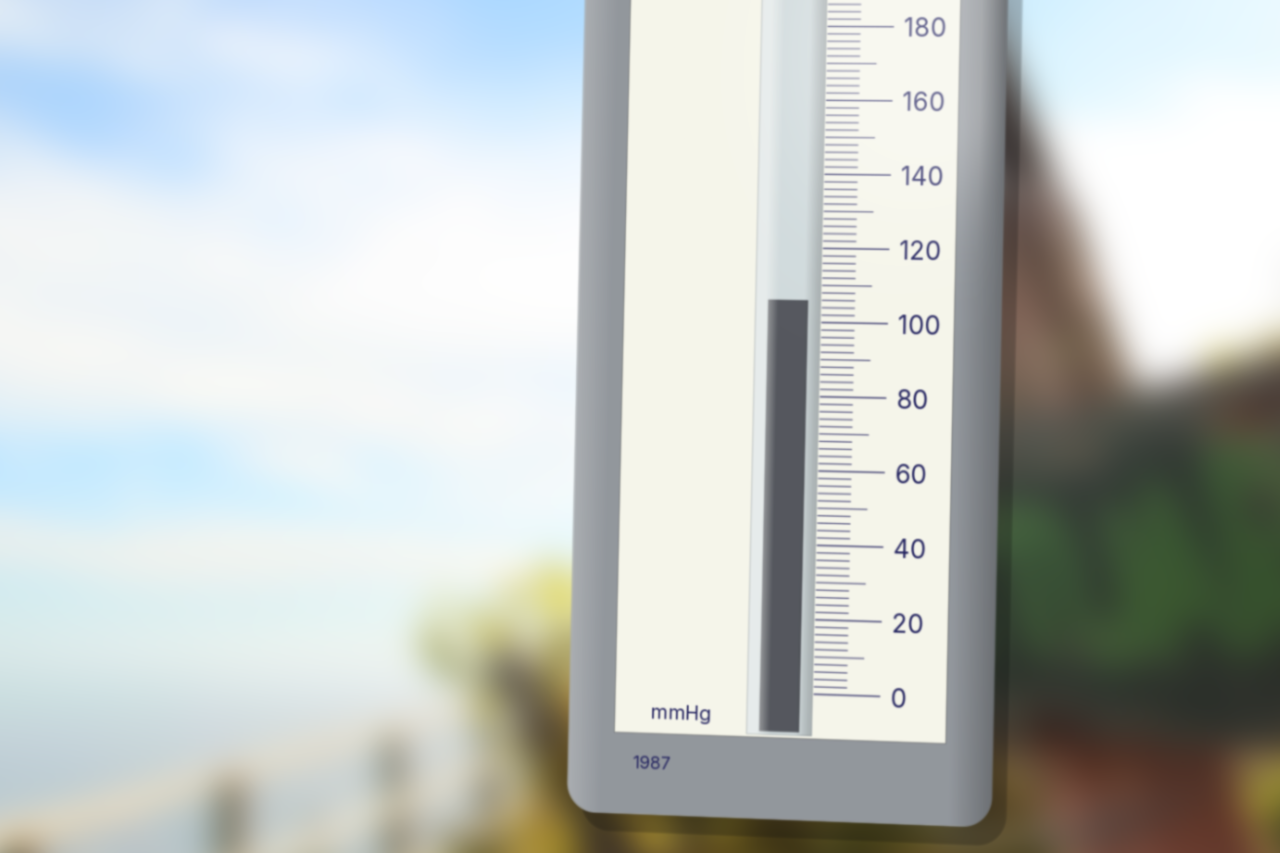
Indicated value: 106 mmHg
